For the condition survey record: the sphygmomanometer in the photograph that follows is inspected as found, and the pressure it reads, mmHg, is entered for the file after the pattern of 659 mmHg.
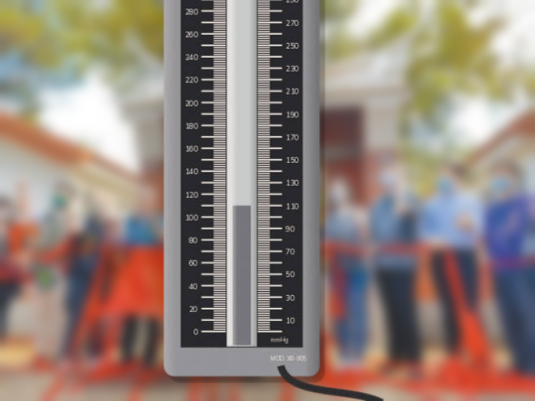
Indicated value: 110 mmHg
